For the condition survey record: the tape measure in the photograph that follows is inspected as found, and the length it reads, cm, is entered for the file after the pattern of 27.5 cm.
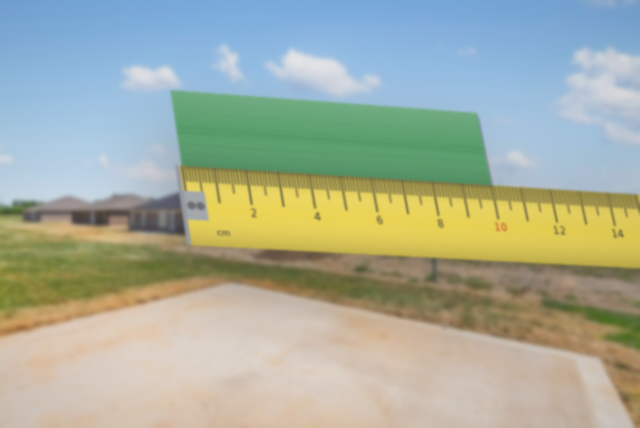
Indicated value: 10 cm
